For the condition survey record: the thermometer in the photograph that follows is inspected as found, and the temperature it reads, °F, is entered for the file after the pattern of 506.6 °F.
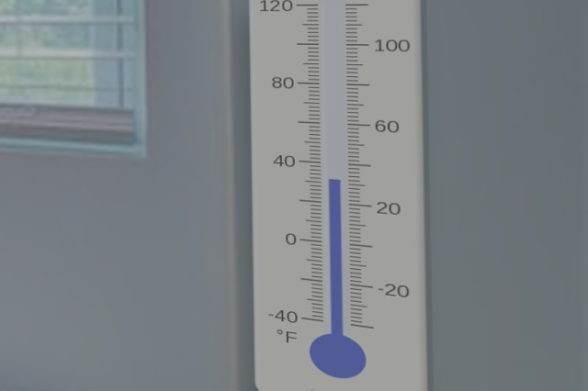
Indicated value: 32 °F
